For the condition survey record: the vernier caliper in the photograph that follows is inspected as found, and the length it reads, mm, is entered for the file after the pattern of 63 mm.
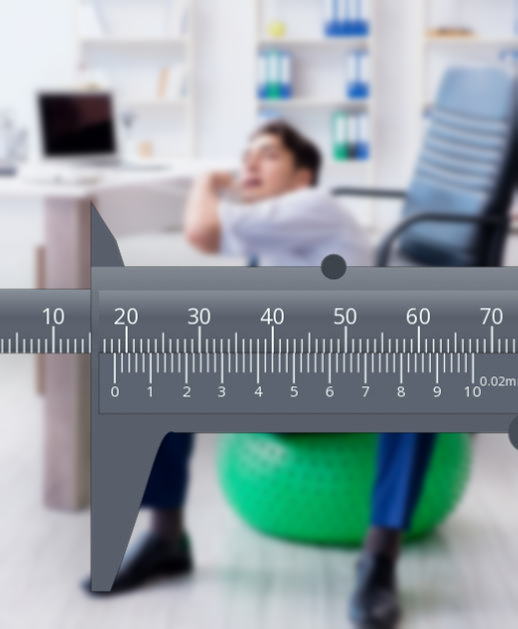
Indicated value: 18.4 mm
